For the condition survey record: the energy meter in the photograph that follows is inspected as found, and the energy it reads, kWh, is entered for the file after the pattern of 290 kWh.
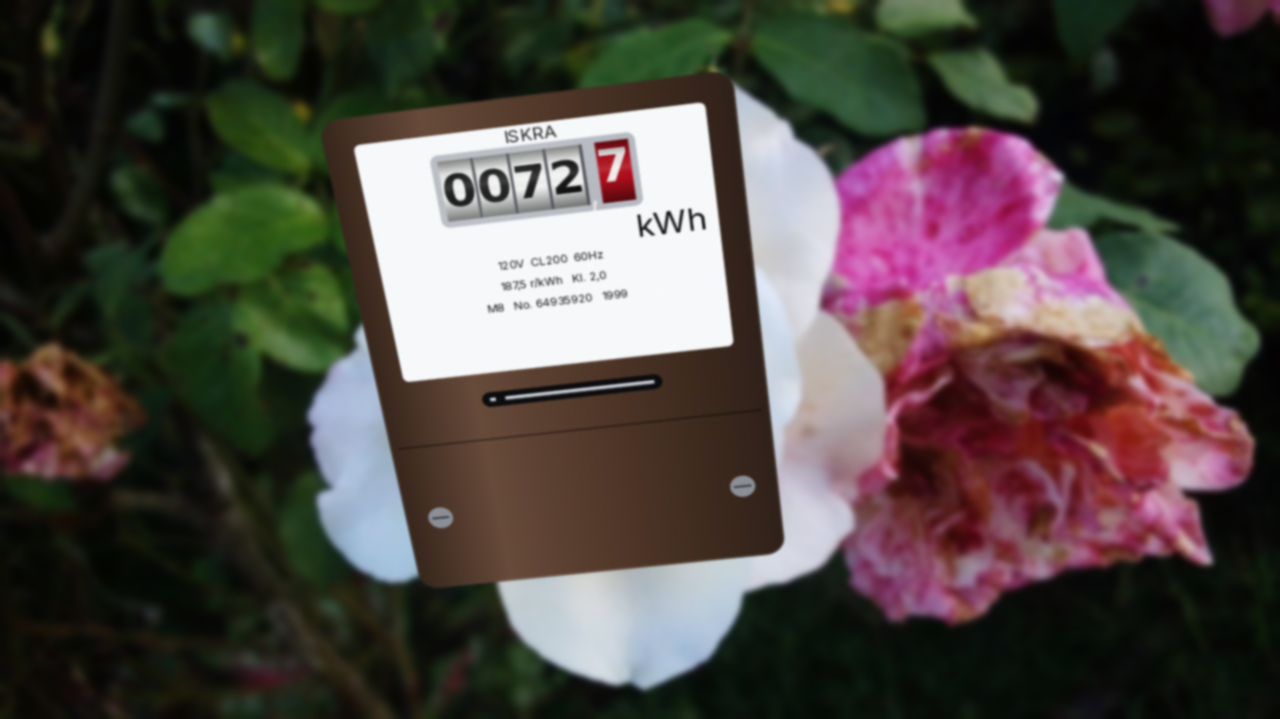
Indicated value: 72.7 kWh
